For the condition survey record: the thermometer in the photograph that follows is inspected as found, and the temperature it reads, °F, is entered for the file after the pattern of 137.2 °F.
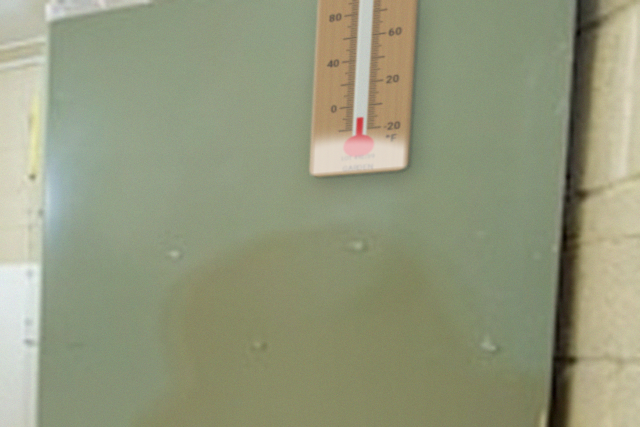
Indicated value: -10 °F
